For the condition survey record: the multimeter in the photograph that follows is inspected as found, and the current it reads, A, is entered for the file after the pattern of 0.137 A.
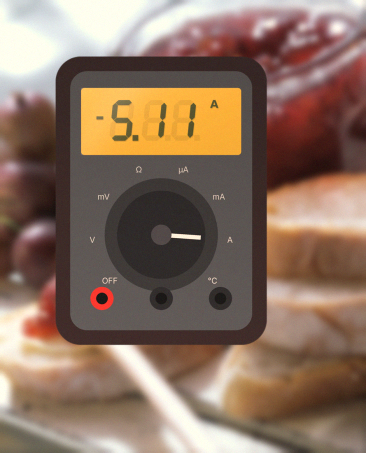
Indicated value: -5.11 A
